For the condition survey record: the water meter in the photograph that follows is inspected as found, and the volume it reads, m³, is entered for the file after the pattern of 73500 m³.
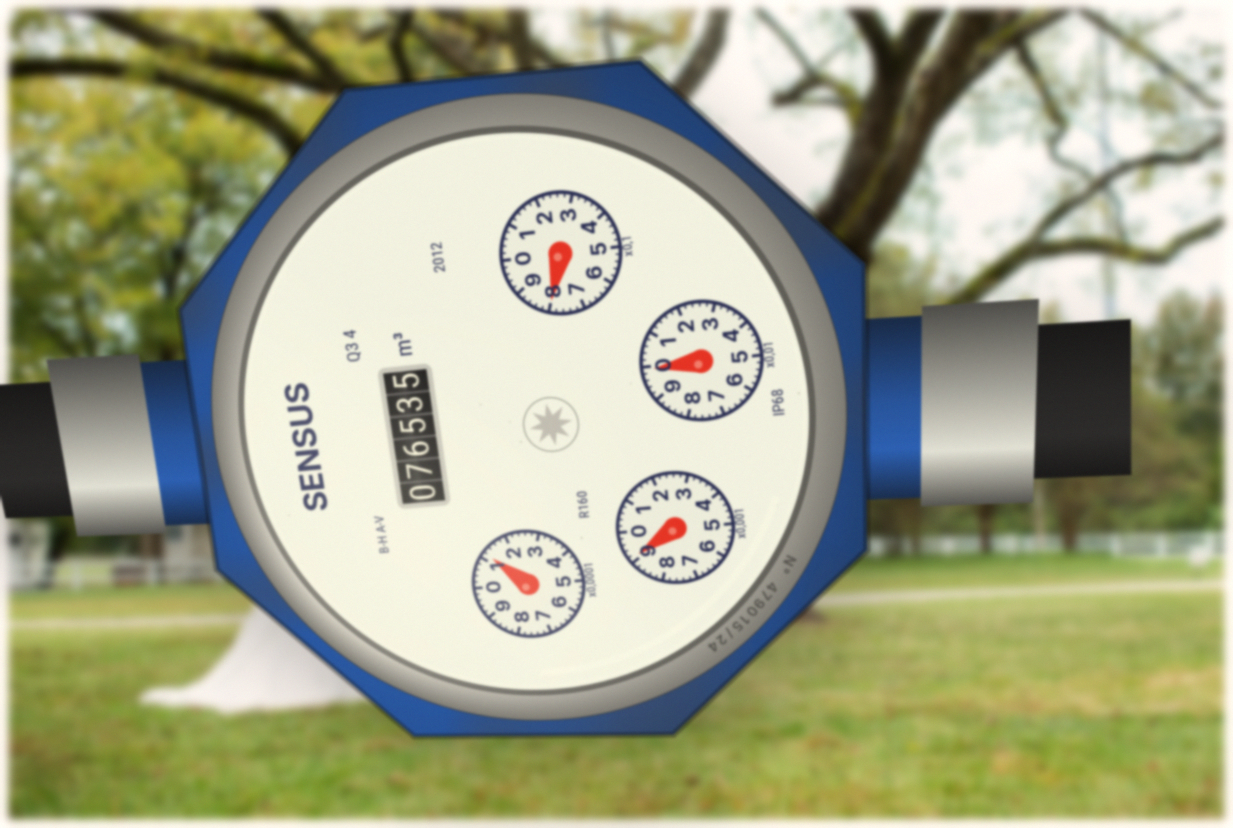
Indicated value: 76535.7991 m³
